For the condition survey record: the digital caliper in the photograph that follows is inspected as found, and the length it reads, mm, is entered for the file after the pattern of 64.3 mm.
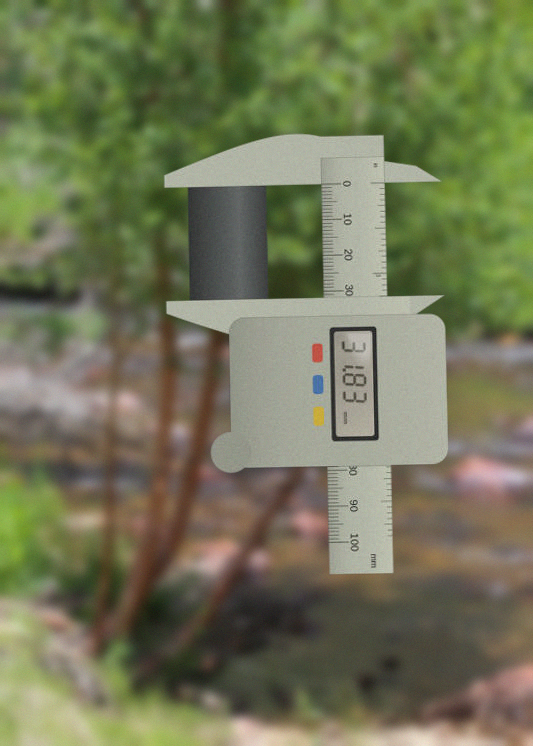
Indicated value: 31.83 mm
